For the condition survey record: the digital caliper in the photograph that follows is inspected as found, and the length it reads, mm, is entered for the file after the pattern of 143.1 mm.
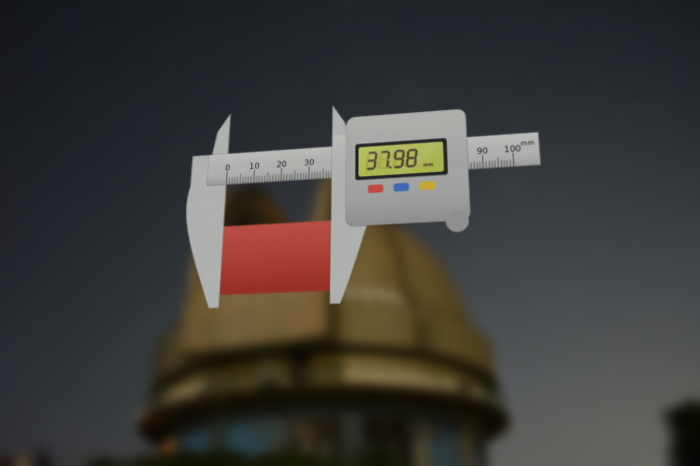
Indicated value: 37.98 mm
